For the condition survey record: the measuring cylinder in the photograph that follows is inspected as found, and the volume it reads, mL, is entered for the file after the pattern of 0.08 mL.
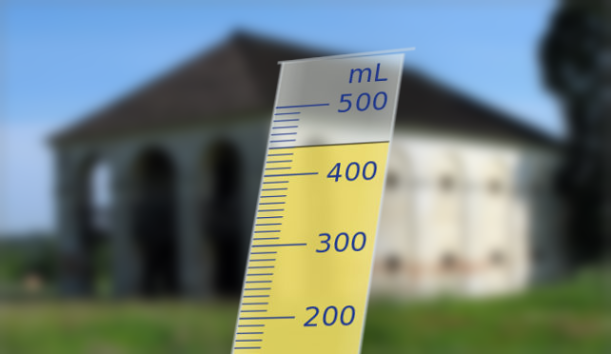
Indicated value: 440 mL
